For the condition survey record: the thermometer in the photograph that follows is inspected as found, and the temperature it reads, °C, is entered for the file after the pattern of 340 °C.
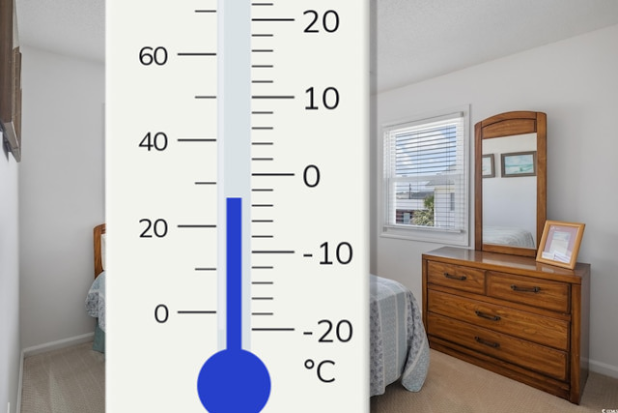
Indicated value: -3 °C
